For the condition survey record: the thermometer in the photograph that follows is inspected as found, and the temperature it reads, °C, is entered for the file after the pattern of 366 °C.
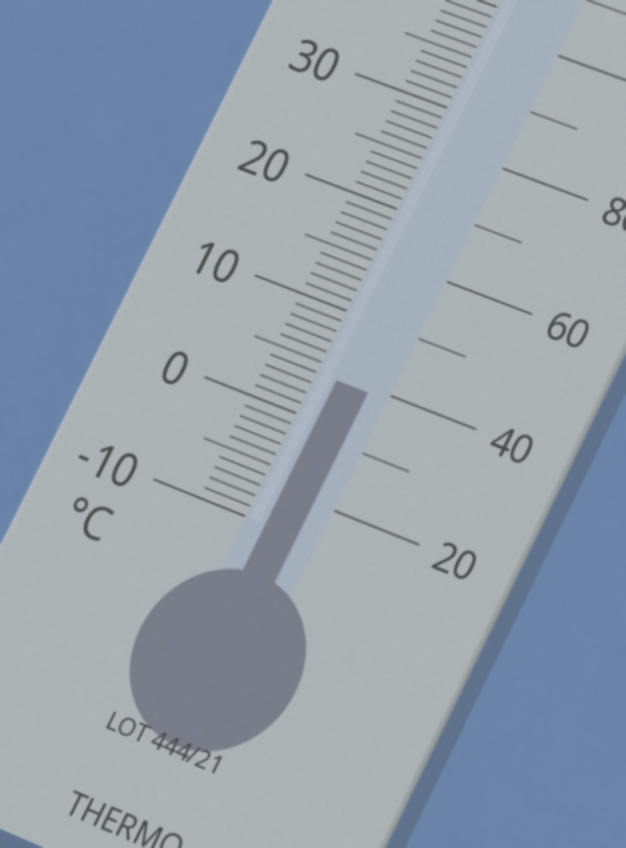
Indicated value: 4 °C
